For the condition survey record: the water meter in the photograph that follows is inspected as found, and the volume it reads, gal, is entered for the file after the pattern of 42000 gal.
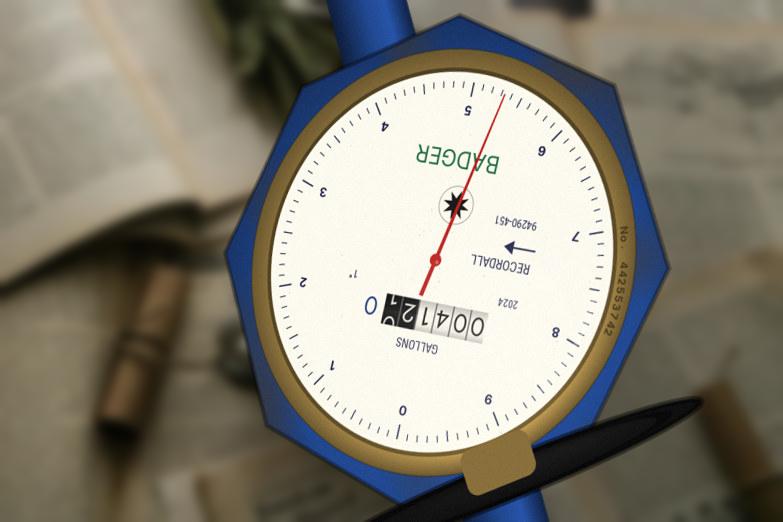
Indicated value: 41205.3 gal
